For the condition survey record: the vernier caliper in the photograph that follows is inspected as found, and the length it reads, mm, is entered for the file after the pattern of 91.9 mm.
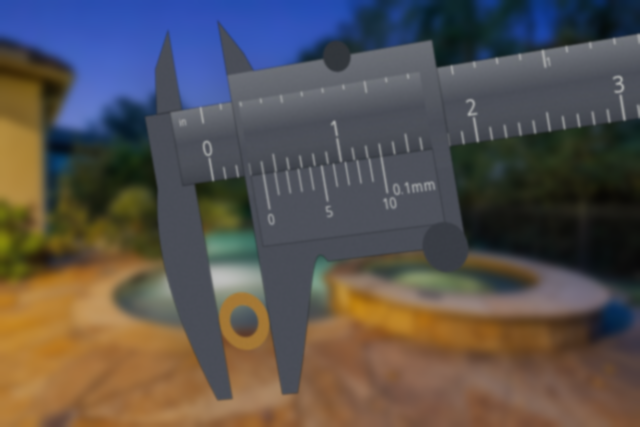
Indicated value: 4.0 mm
